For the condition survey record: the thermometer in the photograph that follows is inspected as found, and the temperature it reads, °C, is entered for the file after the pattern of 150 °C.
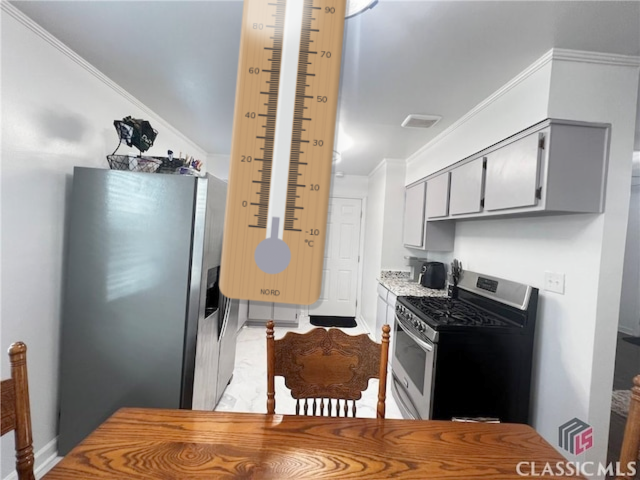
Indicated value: -5 °C
